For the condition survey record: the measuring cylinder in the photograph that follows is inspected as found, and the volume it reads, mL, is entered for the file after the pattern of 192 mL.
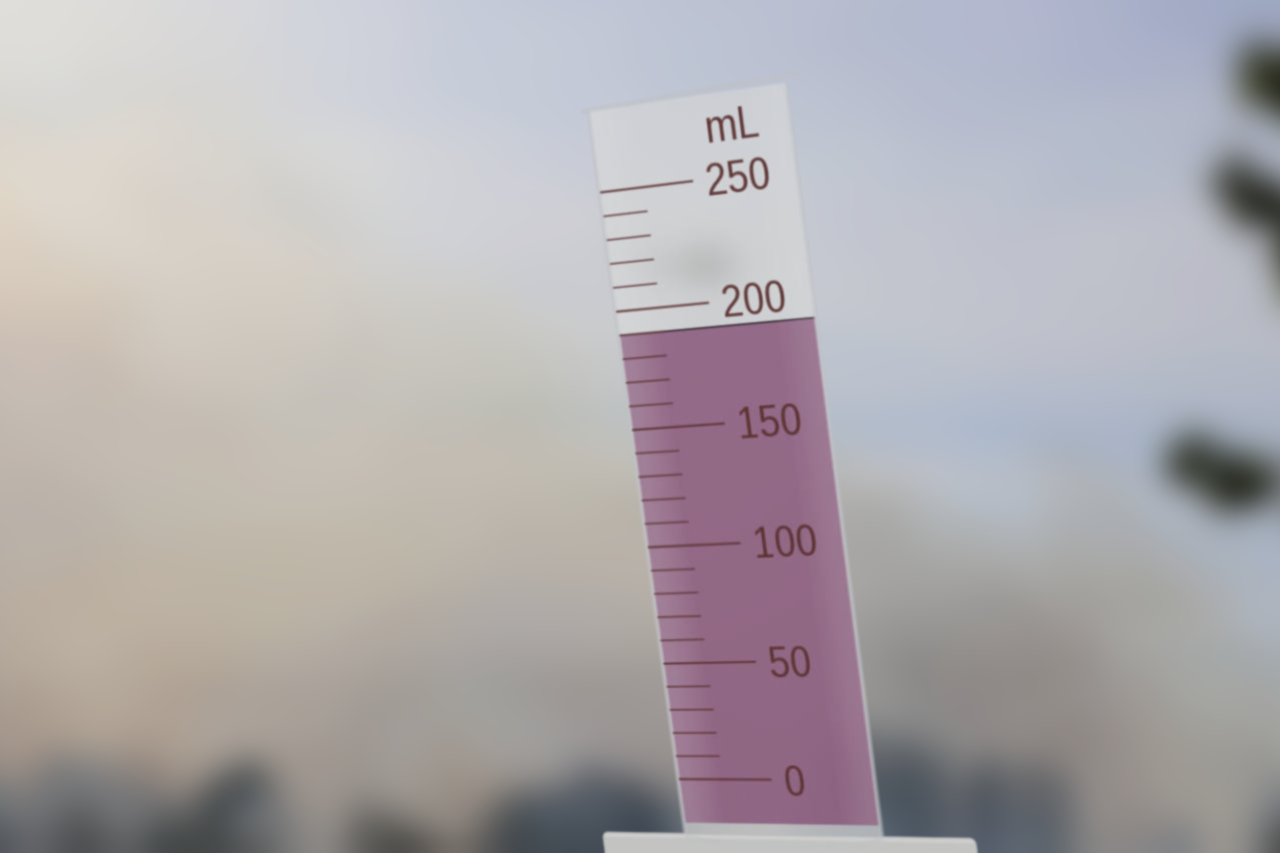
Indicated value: 190 mL
